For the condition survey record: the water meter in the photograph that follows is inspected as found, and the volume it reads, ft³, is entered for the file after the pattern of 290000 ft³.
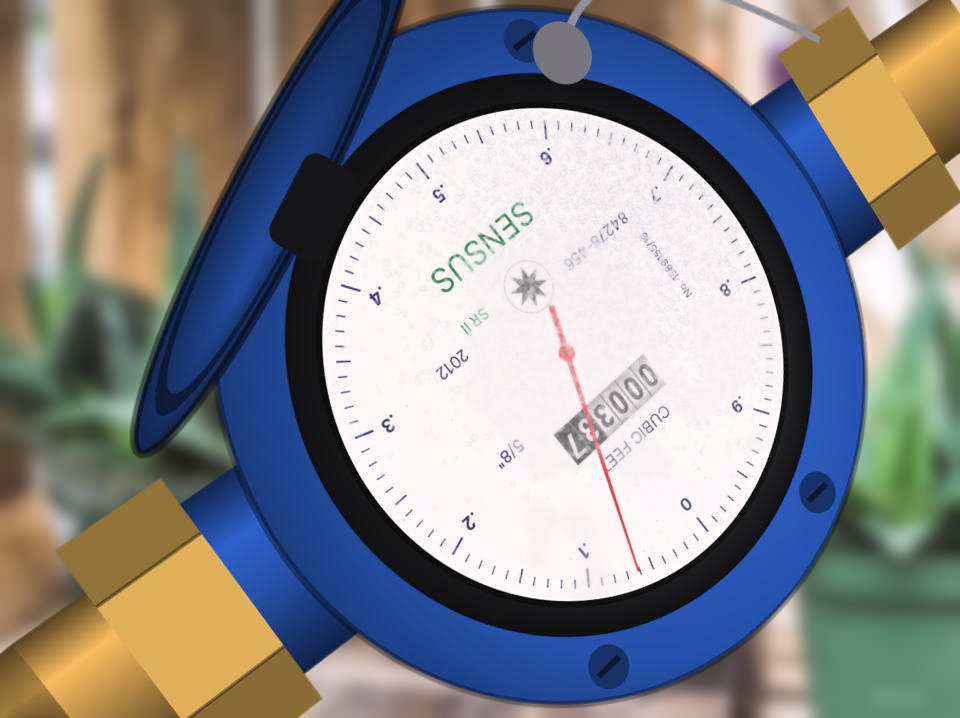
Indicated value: 337.06 ft³
